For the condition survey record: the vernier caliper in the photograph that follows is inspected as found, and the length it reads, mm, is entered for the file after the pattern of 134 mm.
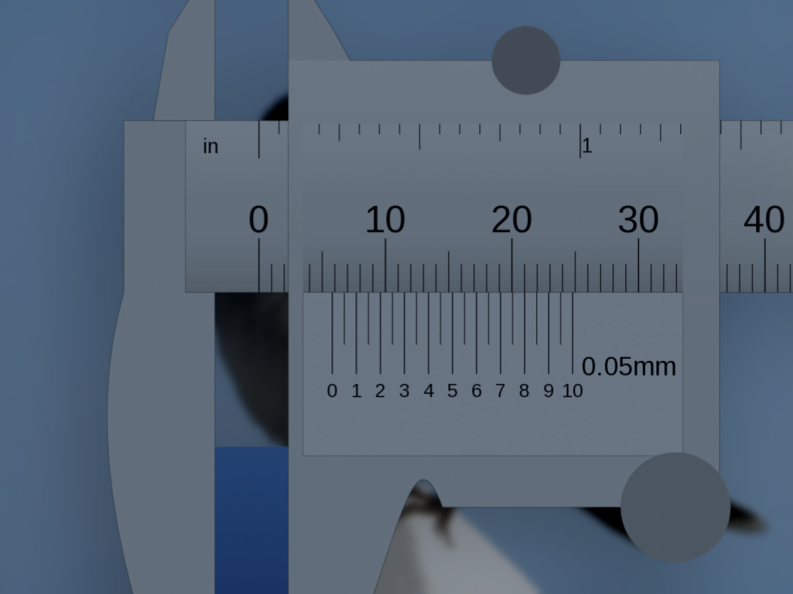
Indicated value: 5.8 mm
